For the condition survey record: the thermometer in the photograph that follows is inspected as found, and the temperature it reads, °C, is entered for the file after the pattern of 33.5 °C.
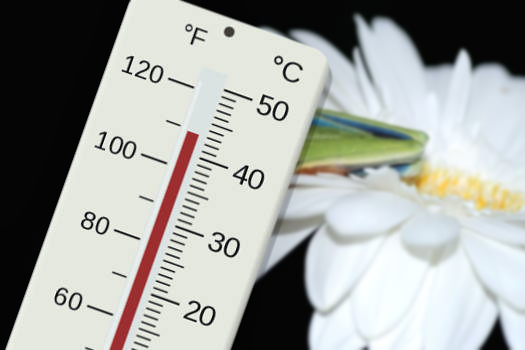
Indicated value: 43 °C
